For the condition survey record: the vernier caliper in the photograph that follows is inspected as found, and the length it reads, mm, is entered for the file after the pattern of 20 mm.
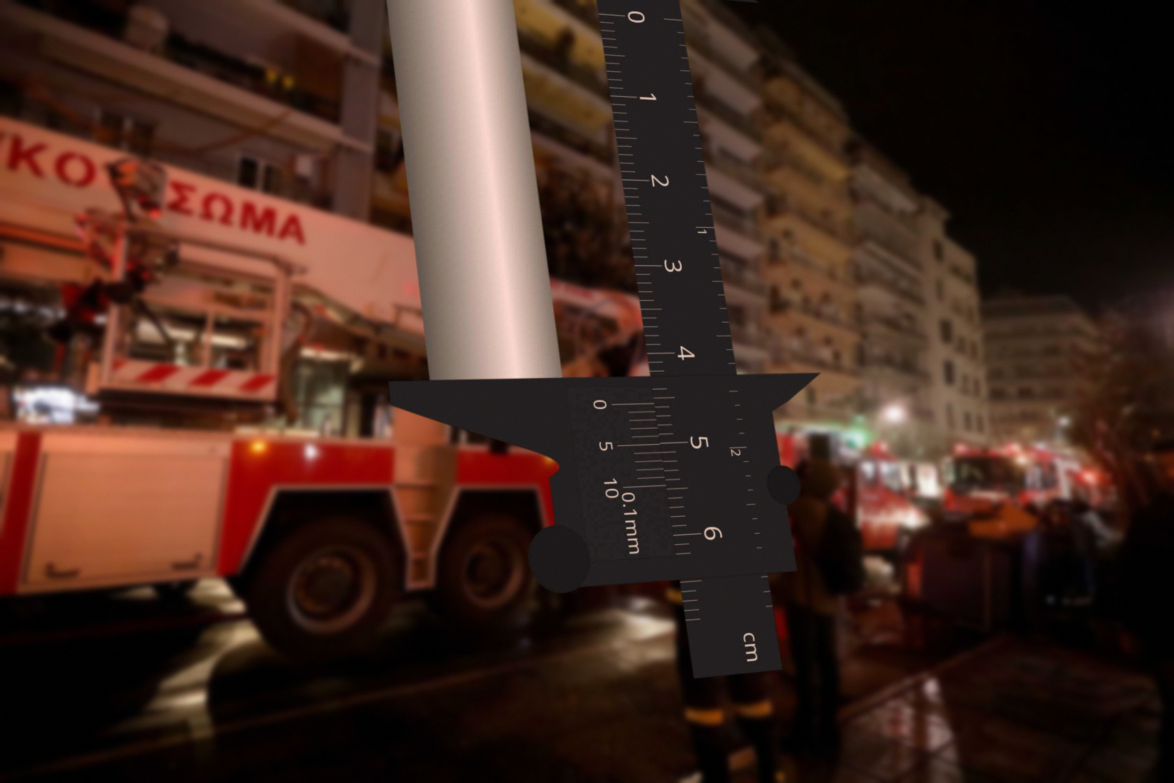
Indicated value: 45.6 mm
